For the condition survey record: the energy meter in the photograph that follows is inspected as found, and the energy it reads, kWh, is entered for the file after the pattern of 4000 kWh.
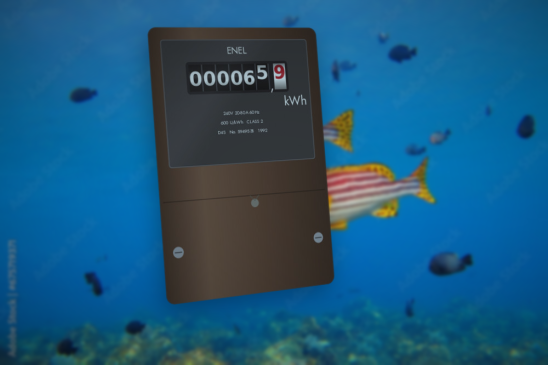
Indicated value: 65.9 kWh
